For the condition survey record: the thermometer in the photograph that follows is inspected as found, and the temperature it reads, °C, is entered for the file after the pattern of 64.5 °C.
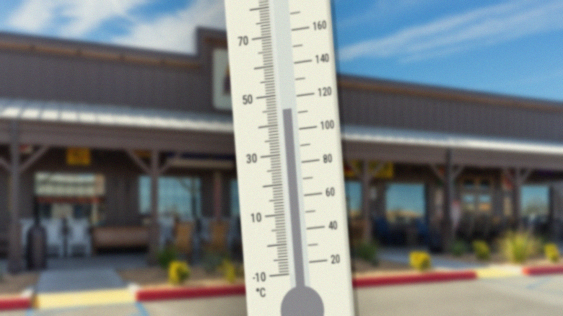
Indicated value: 45 °C
